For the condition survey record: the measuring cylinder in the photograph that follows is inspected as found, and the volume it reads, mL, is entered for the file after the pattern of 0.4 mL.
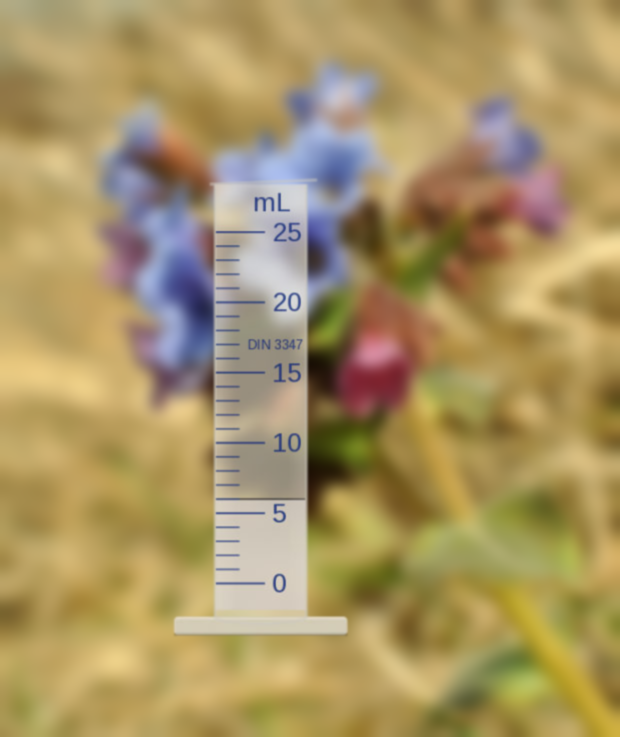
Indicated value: 6 mL
